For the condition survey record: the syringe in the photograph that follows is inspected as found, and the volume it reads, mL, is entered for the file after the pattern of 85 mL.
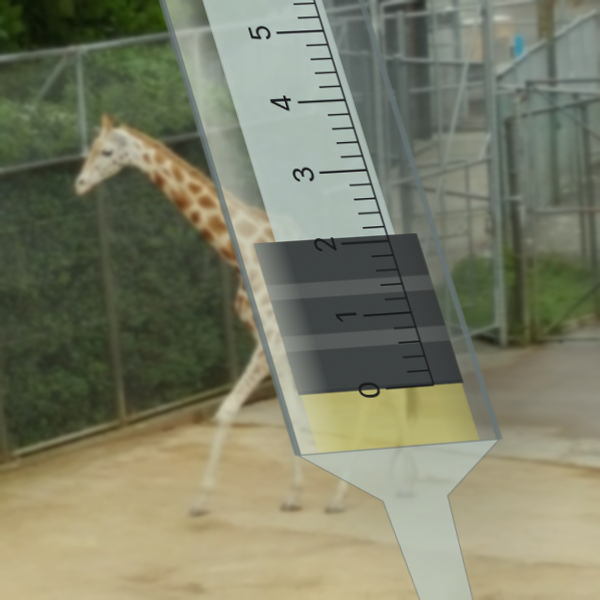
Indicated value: 0 mL
